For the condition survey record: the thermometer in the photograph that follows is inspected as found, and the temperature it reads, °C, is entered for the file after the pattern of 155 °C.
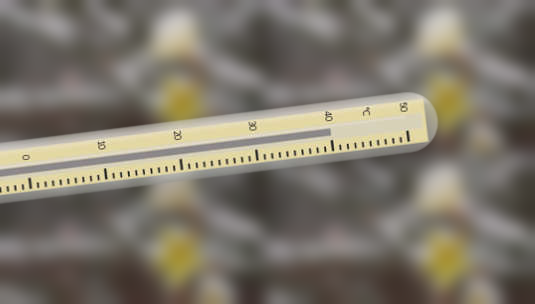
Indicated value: 40 °C
